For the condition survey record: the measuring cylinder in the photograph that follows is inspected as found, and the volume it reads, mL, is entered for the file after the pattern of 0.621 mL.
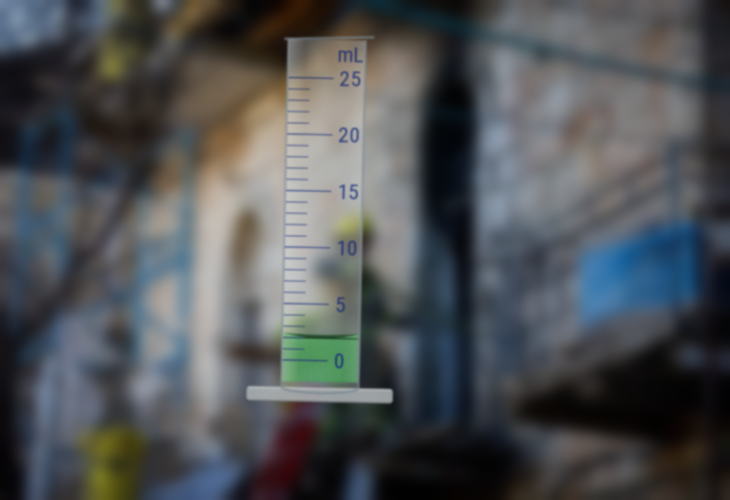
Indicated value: 2 mL
